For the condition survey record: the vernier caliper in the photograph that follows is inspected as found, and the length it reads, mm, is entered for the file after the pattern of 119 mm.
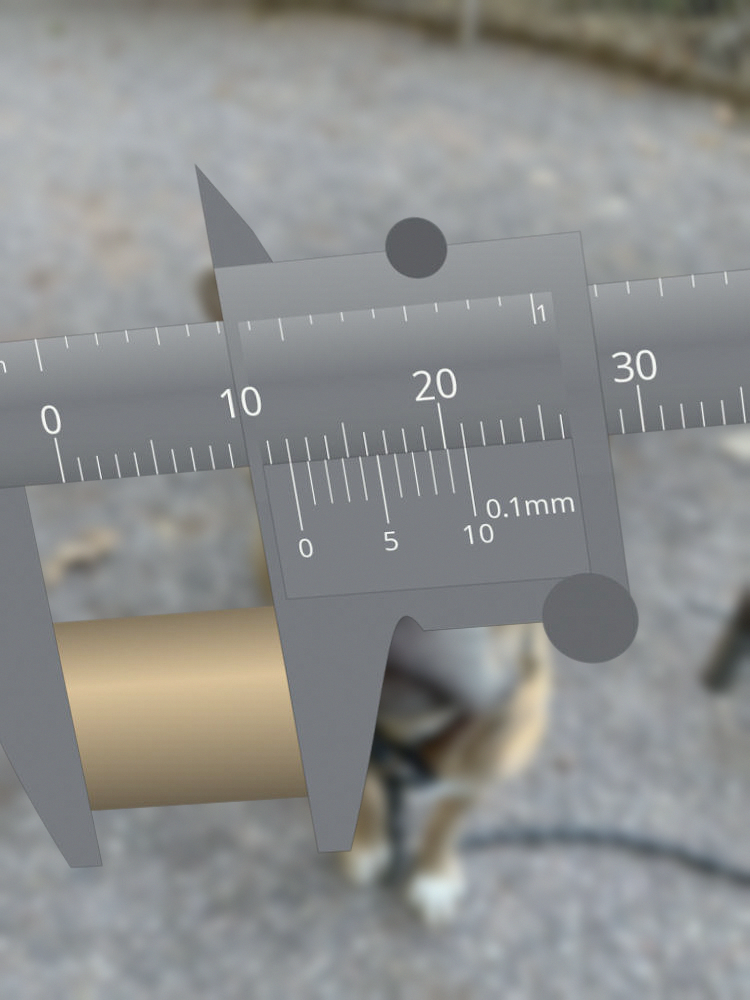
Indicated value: 12.0 mm
